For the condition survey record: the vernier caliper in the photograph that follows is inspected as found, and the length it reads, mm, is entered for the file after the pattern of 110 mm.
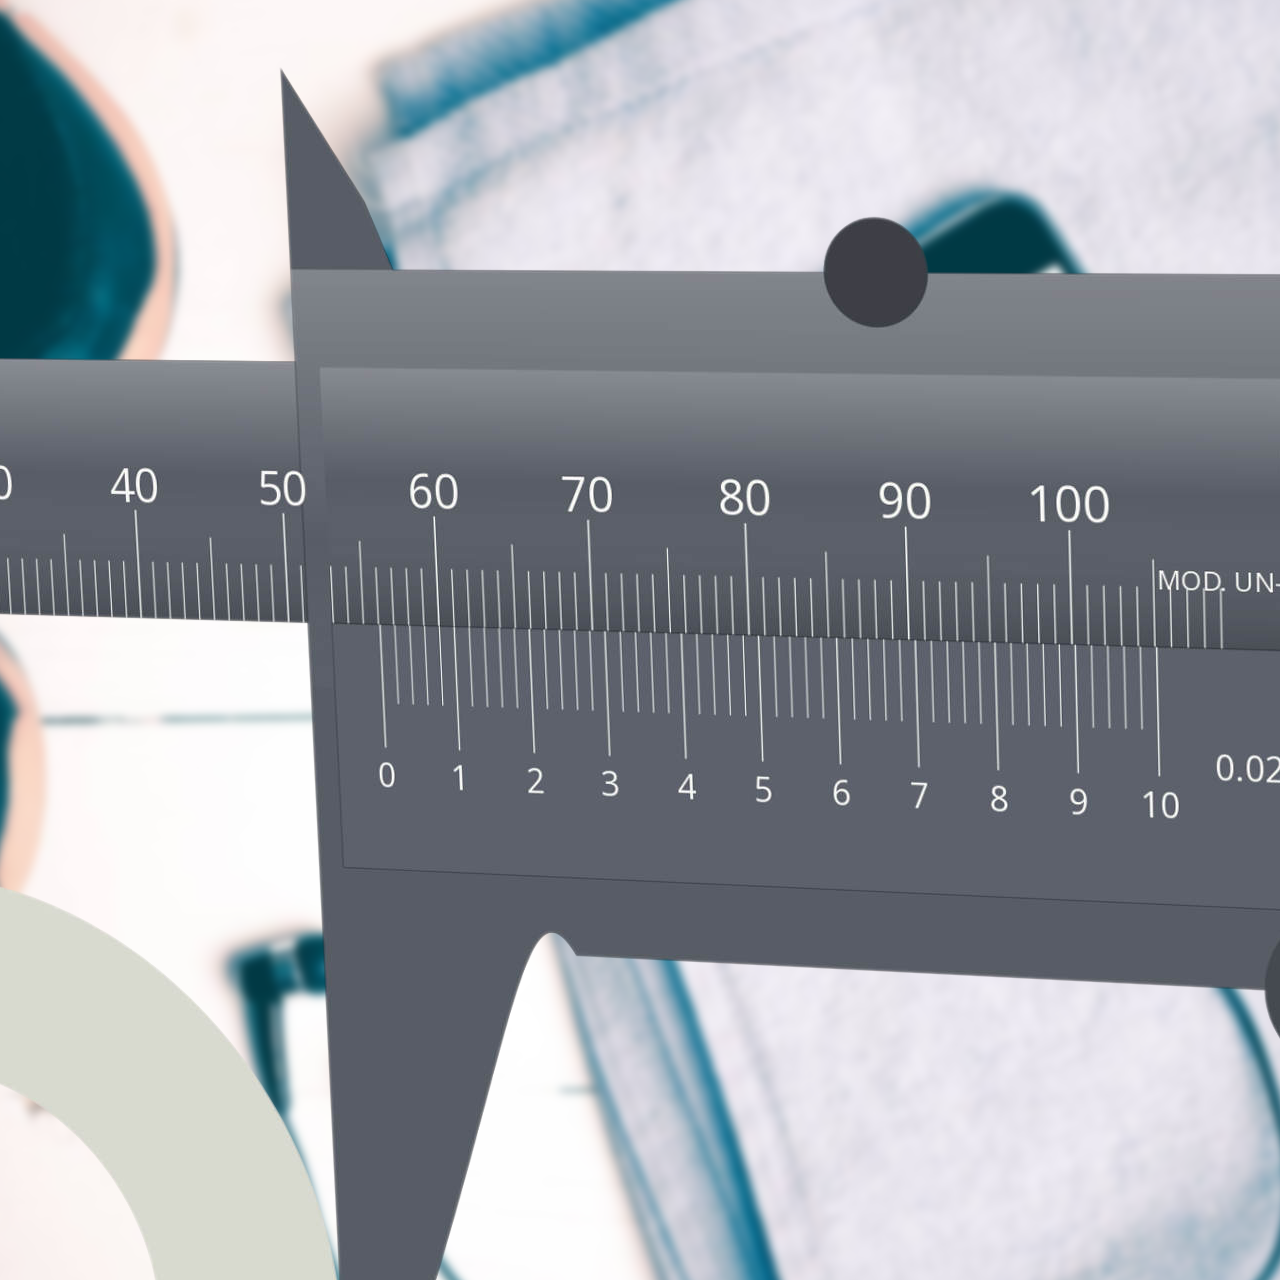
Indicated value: 56.1 mm
